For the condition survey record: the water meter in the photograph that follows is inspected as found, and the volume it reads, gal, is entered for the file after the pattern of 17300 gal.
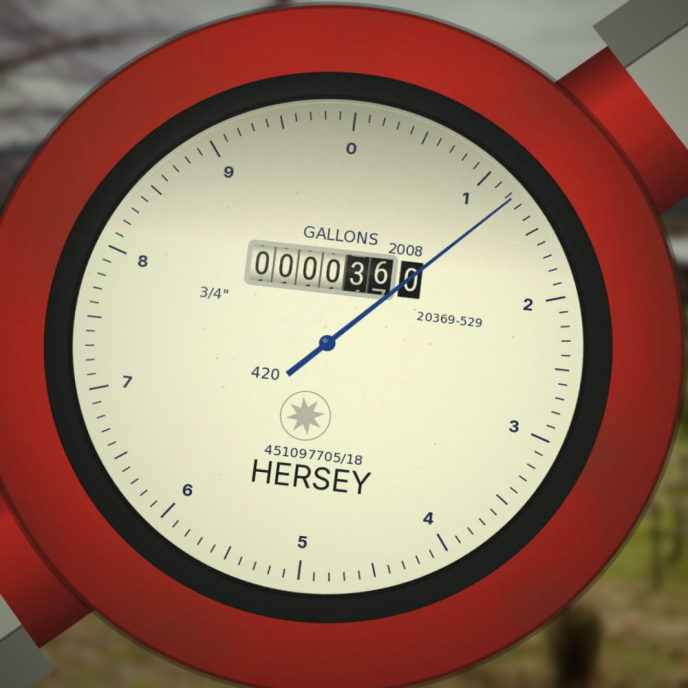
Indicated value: 361.2 gal
